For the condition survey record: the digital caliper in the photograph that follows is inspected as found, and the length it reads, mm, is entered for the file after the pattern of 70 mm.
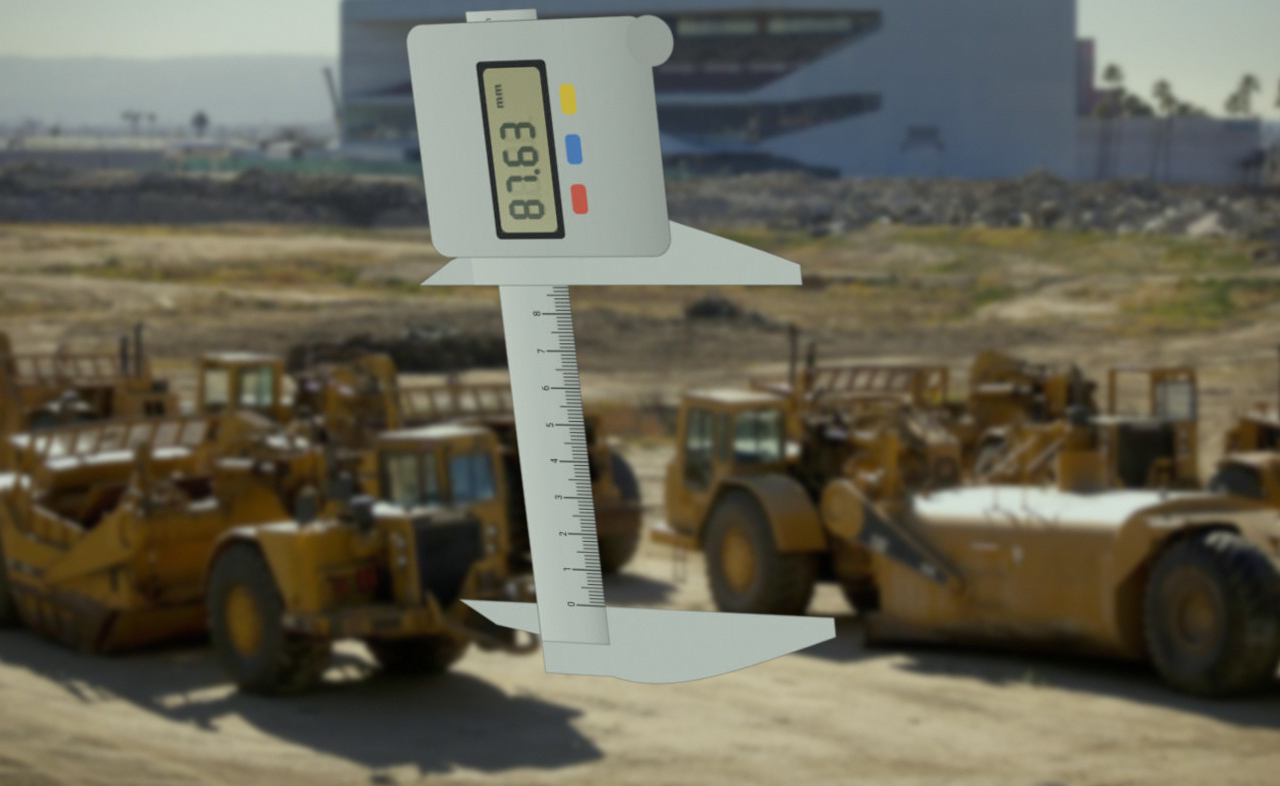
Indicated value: 87.63 mm
